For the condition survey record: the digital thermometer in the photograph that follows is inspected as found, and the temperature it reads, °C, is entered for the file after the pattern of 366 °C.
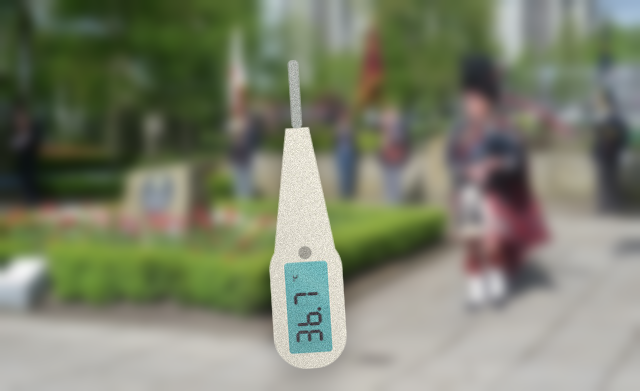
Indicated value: 36.7 °C
